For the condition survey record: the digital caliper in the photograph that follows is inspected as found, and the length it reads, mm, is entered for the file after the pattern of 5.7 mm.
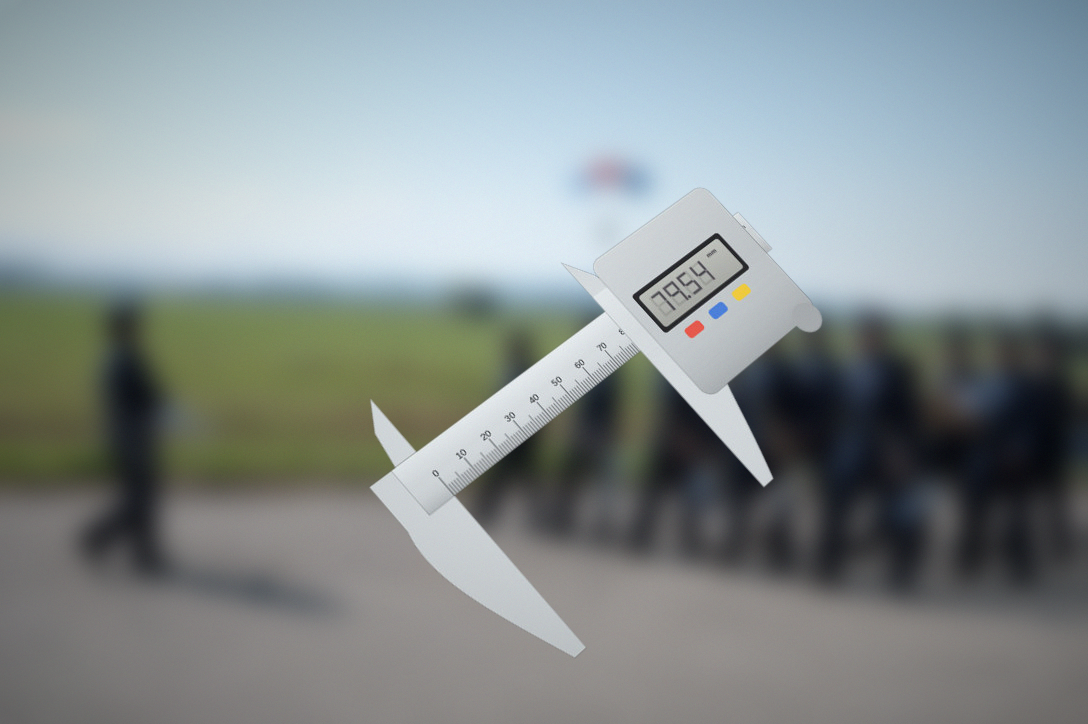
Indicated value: 79.54 mm
